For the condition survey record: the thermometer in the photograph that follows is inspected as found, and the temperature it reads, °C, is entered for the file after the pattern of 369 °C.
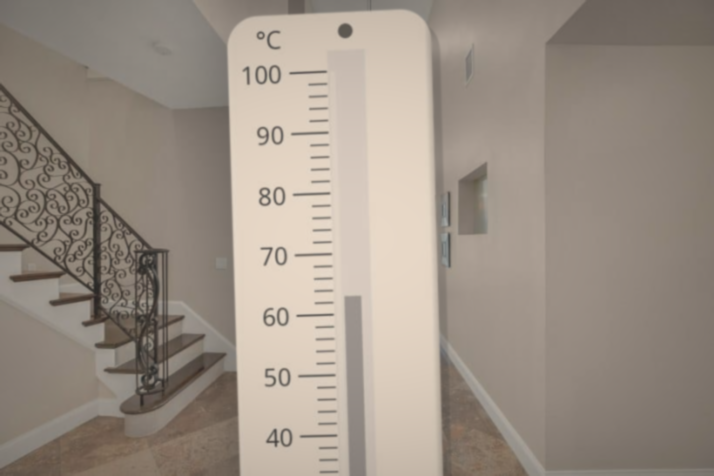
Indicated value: 63 °C
